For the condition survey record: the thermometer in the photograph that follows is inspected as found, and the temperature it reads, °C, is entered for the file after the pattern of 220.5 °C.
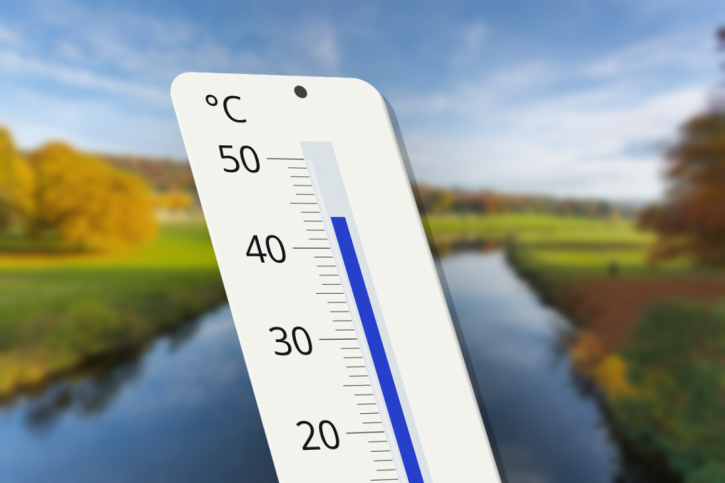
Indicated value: 43.5 °C
